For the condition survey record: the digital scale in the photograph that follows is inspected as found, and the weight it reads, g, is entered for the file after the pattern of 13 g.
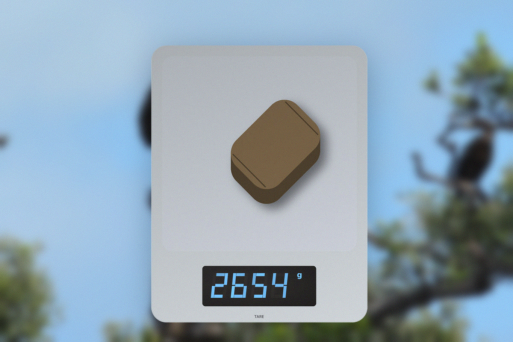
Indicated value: 2654 g
